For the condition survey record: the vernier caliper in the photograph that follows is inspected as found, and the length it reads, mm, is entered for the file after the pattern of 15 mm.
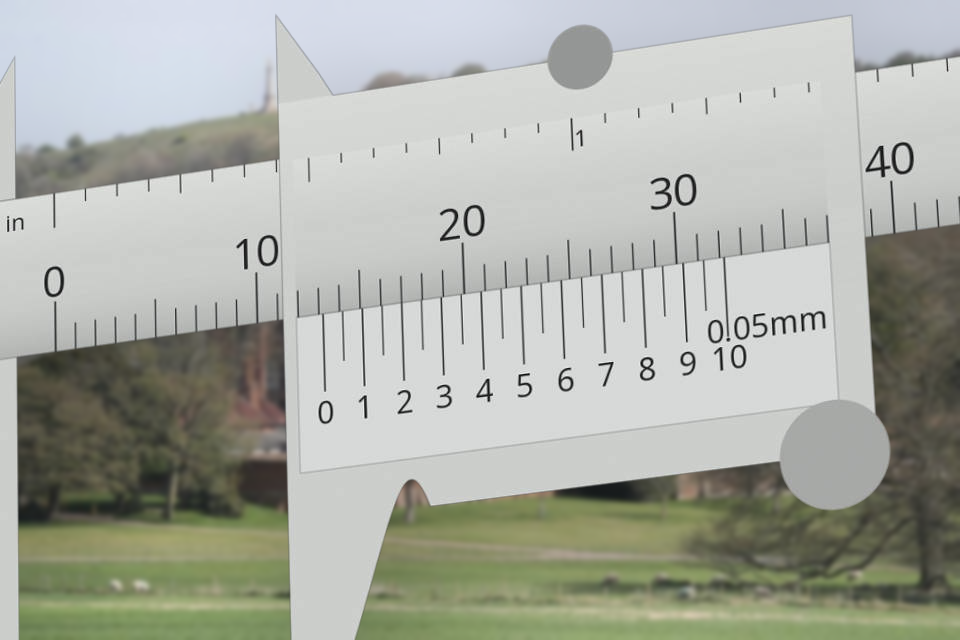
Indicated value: 13.2 mm
